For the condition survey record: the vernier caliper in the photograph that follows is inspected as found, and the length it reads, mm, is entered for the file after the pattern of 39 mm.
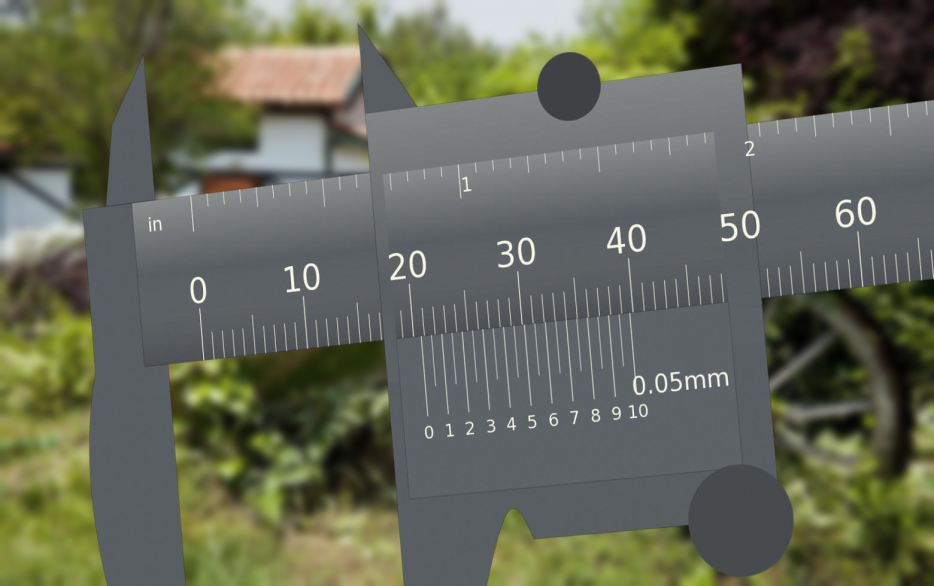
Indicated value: 20.7 mm
